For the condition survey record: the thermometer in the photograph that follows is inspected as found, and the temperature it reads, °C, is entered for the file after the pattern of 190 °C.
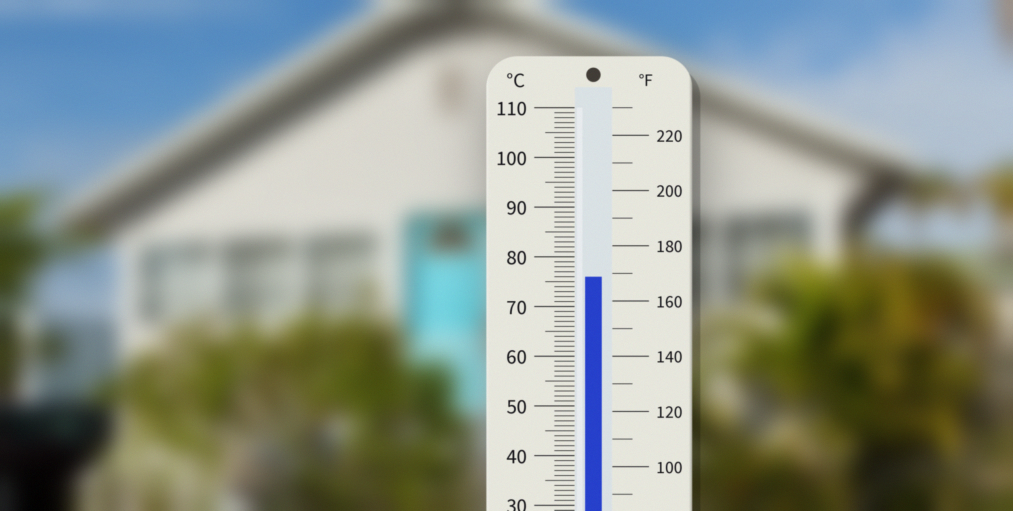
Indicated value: 76 °C
